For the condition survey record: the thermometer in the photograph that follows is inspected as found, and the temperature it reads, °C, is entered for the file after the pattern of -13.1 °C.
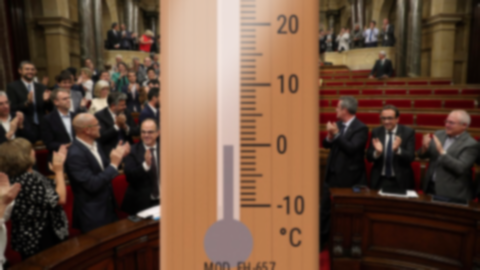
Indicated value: 0 °C
